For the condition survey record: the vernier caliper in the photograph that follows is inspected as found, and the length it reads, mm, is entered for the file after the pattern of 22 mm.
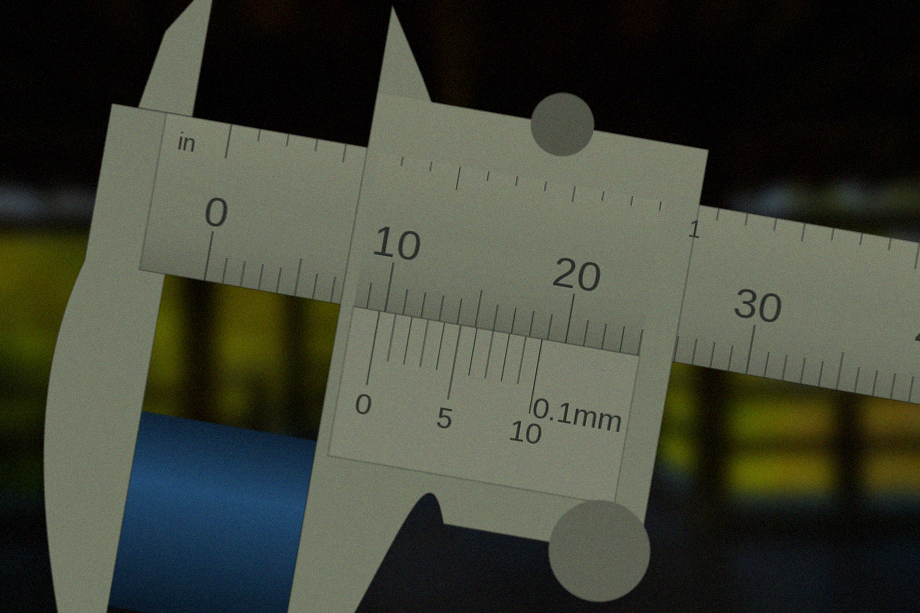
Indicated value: 9.7 mm
